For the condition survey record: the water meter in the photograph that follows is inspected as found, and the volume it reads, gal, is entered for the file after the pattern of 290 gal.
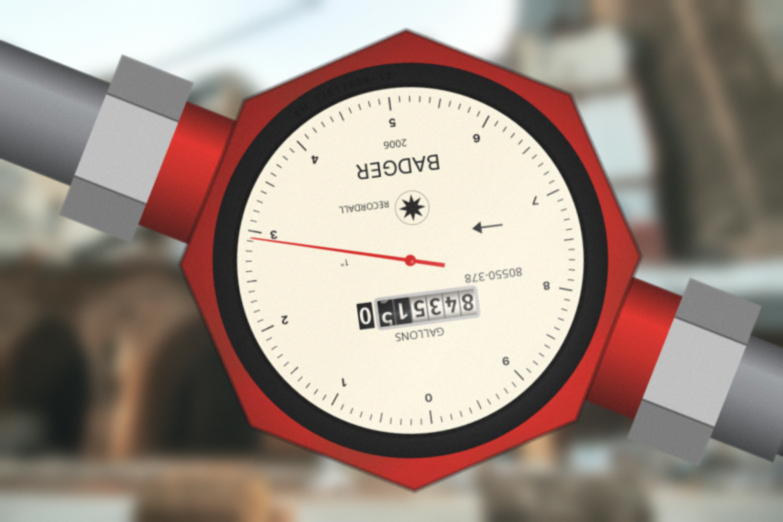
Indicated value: 8435152.9 gal
